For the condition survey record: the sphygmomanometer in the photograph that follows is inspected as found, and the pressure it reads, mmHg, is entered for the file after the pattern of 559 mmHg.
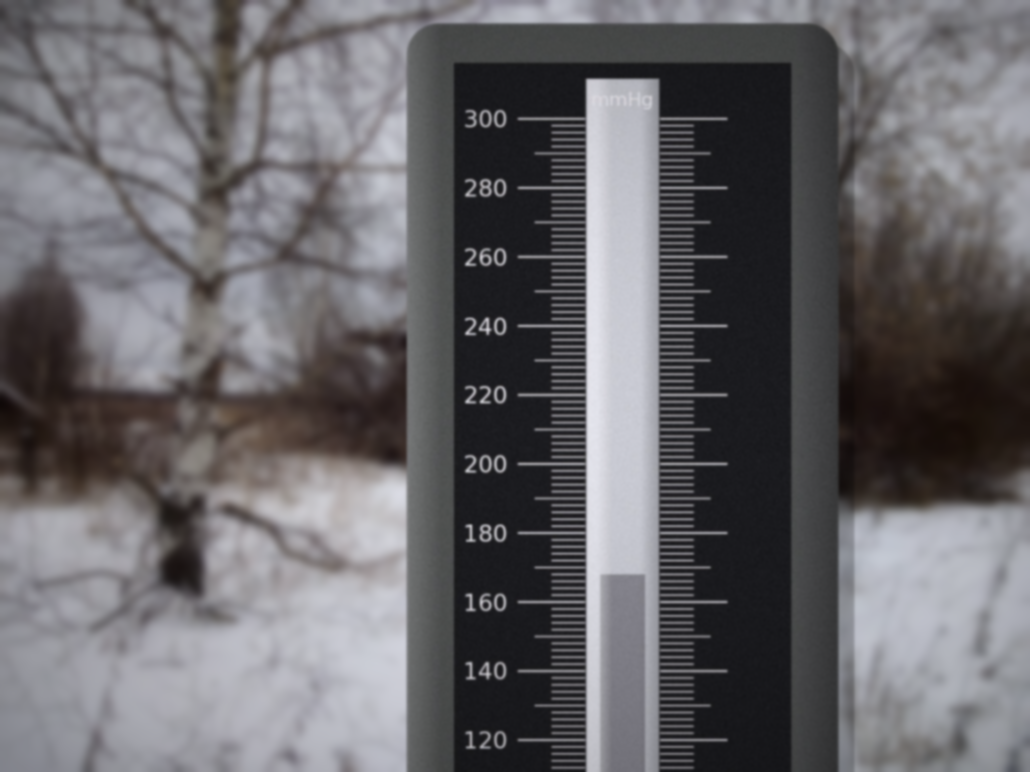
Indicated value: 168 mmHg
